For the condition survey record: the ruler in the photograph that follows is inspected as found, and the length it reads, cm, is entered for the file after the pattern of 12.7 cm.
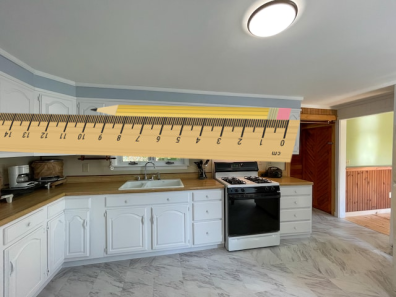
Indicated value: 10 cm
